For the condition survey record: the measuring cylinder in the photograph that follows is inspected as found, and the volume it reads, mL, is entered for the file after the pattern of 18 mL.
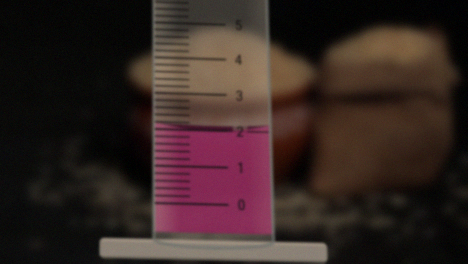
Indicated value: 2 mL
